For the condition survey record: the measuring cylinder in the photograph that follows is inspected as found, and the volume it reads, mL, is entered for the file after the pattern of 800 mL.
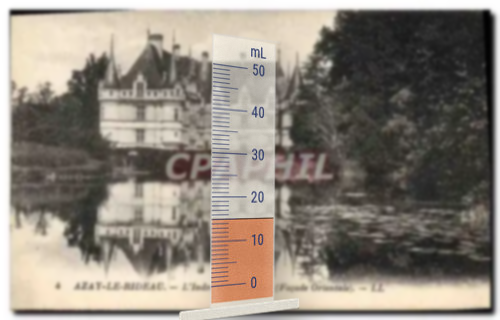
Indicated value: 15 mL
